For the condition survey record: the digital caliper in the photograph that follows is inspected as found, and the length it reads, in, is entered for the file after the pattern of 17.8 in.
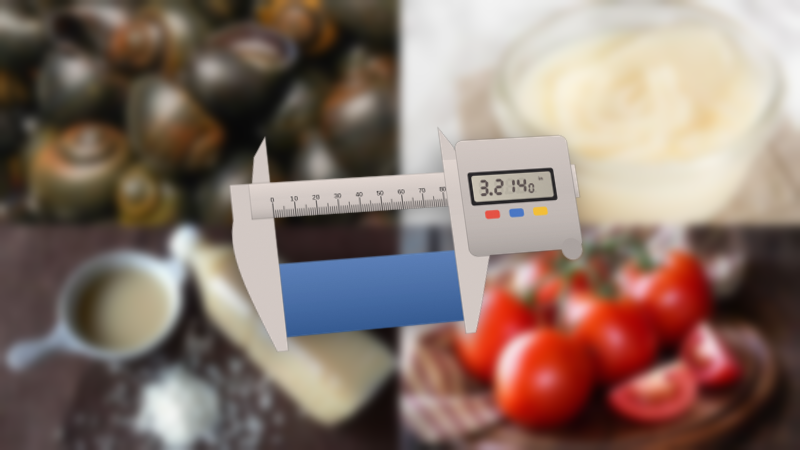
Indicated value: 3.2140 in
